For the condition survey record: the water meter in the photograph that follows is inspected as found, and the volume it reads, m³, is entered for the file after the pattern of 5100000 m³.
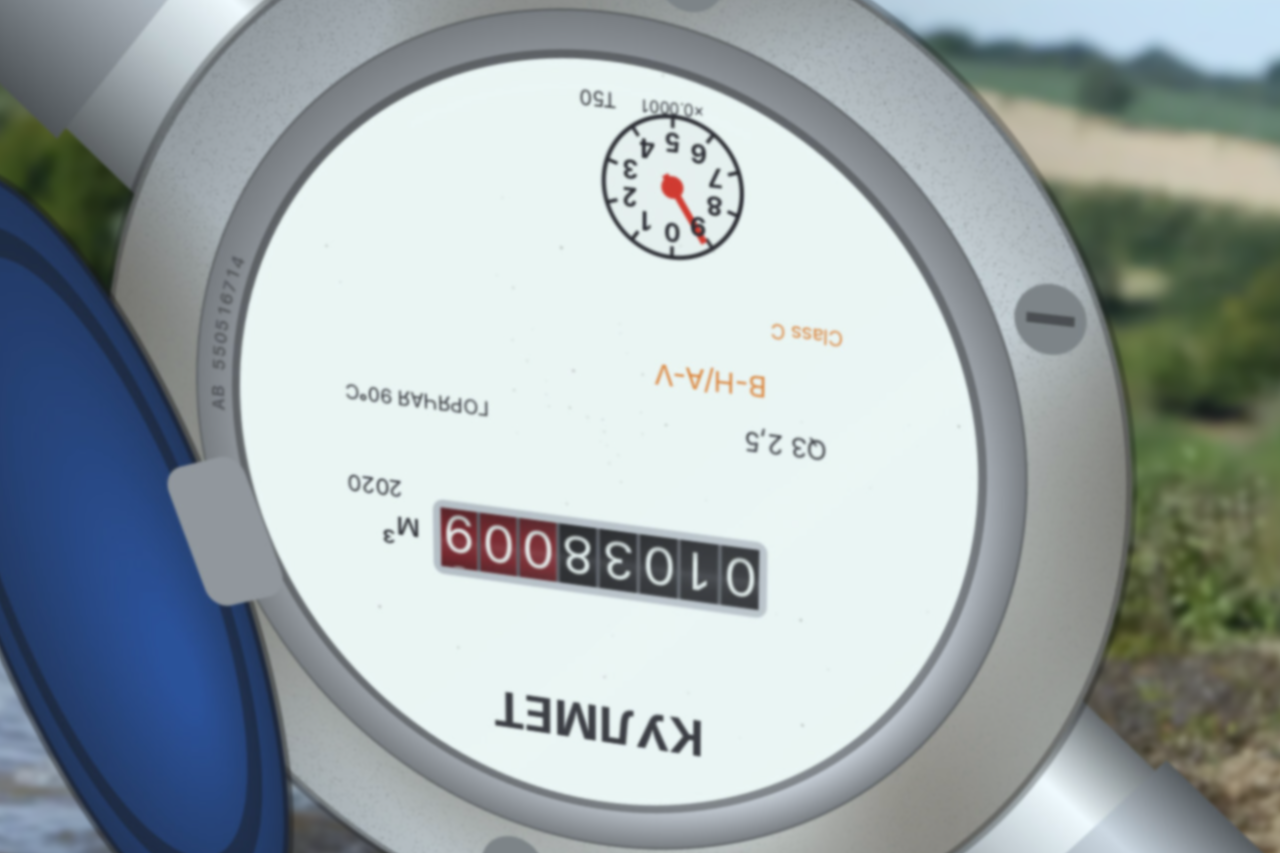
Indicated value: 1038.0089 m³
